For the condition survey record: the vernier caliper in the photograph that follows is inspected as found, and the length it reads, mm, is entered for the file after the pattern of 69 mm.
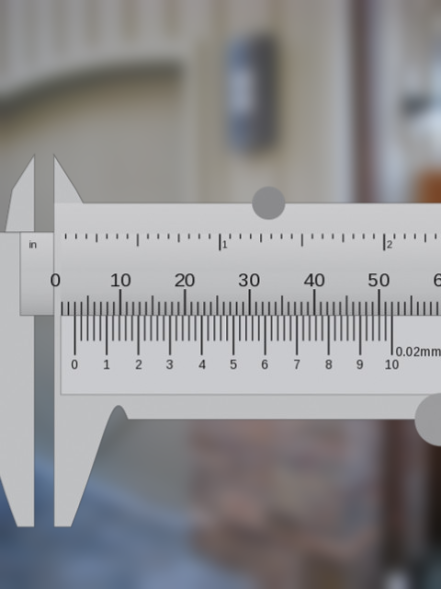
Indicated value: 3.0 mm
